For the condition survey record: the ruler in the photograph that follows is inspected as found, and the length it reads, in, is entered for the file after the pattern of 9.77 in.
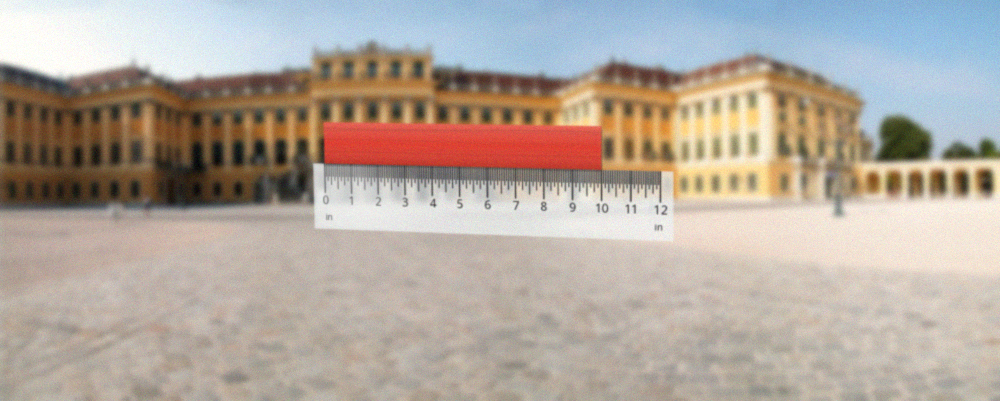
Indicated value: 10 in
